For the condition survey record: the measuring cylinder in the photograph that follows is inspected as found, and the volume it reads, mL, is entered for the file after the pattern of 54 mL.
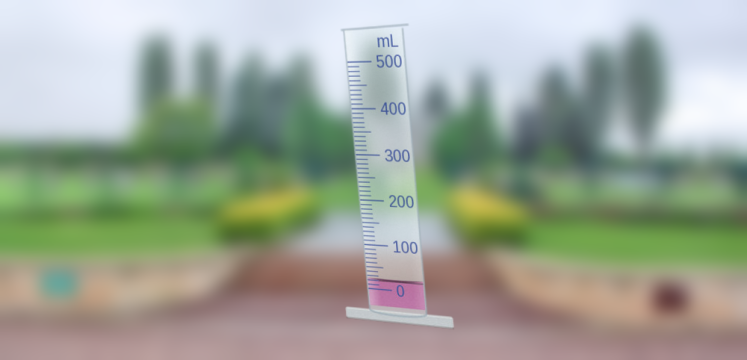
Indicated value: 20 mL
